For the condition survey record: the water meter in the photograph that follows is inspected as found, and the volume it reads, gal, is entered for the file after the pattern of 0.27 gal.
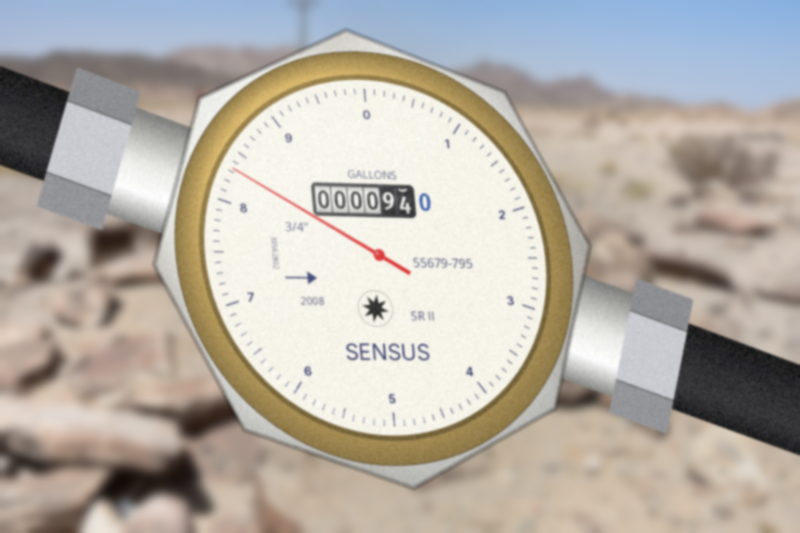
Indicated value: 938.3 gal
